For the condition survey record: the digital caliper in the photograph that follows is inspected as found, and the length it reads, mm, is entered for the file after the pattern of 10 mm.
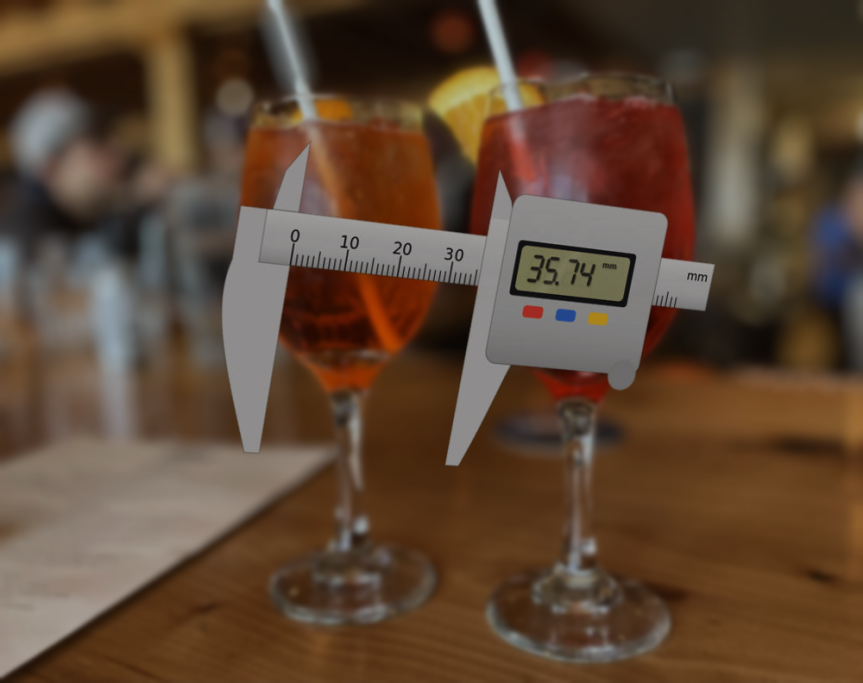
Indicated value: 35.74 mm
